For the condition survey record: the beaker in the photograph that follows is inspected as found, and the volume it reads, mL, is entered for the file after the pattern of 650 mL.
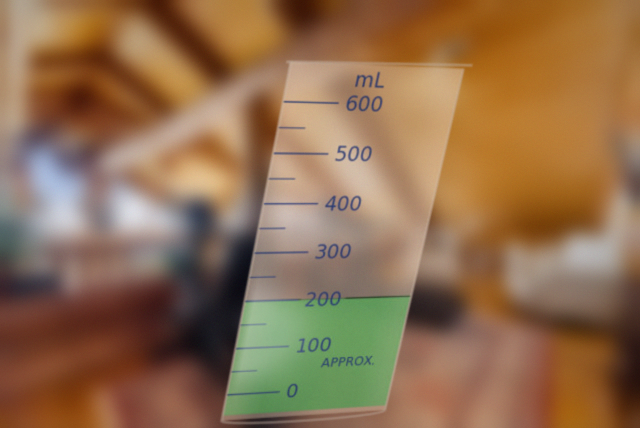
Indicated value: 200 mL
